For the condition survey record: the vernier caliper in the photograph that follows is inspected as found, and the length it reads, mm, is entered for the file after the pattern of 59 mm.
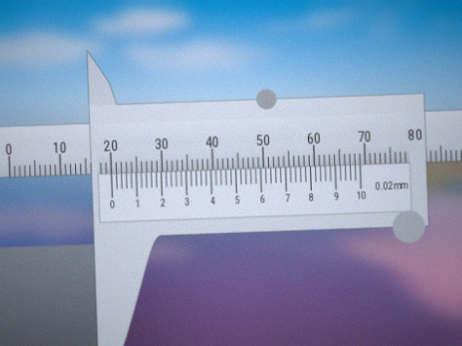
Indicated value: 20.0 mm
